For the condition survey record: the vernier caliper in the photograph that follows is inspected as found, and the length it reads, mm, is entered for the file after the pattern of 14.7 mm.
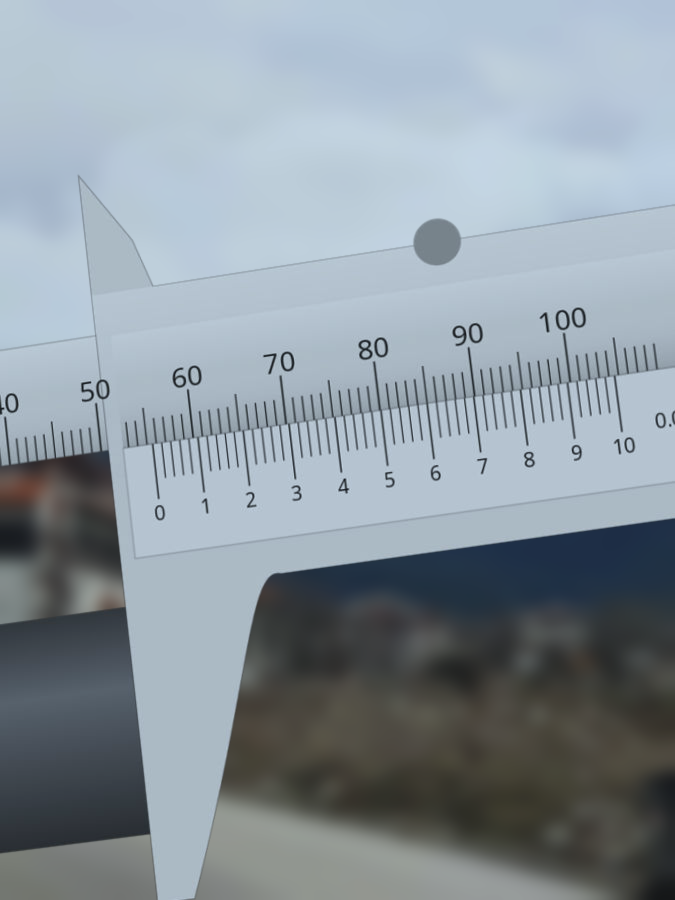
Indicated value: 55.6 mm
